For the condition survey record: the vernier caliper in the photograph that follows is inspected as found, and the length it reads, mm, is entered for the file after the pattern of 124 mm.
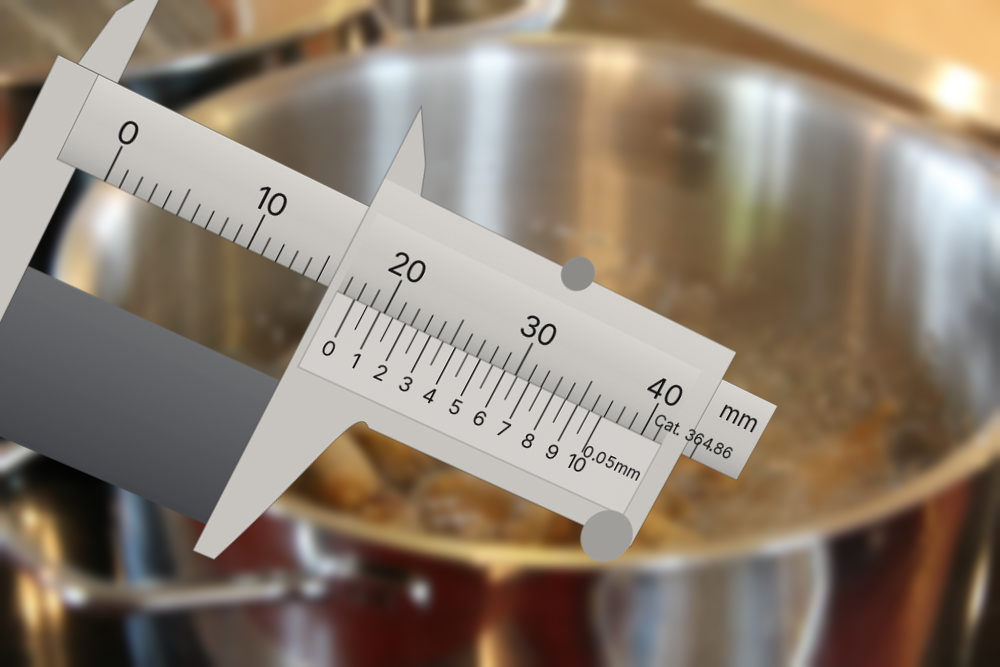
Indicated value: 17.8 mm
